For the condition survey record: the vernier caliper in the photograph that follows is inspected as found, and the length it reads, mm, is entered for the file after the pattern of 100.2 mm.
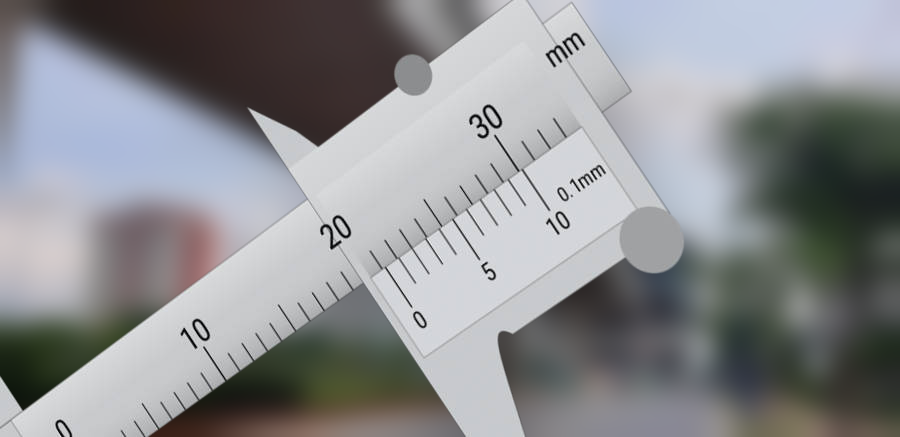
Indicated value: 21.2 mm
